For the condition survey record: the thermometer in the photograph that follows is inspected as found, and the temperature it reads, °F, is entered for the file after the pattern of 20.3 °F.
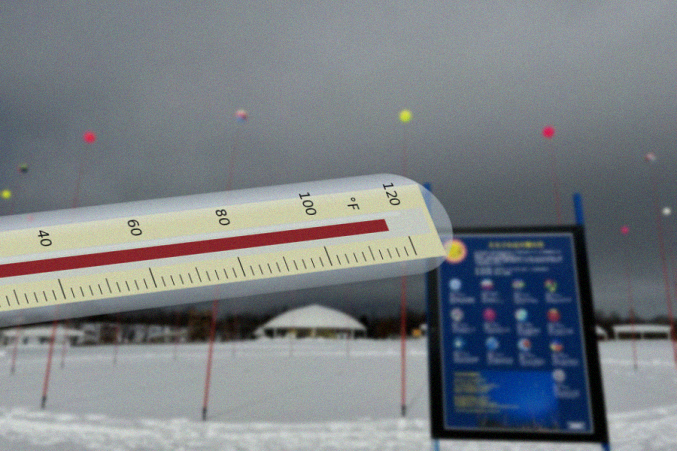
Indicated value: 116 °F
